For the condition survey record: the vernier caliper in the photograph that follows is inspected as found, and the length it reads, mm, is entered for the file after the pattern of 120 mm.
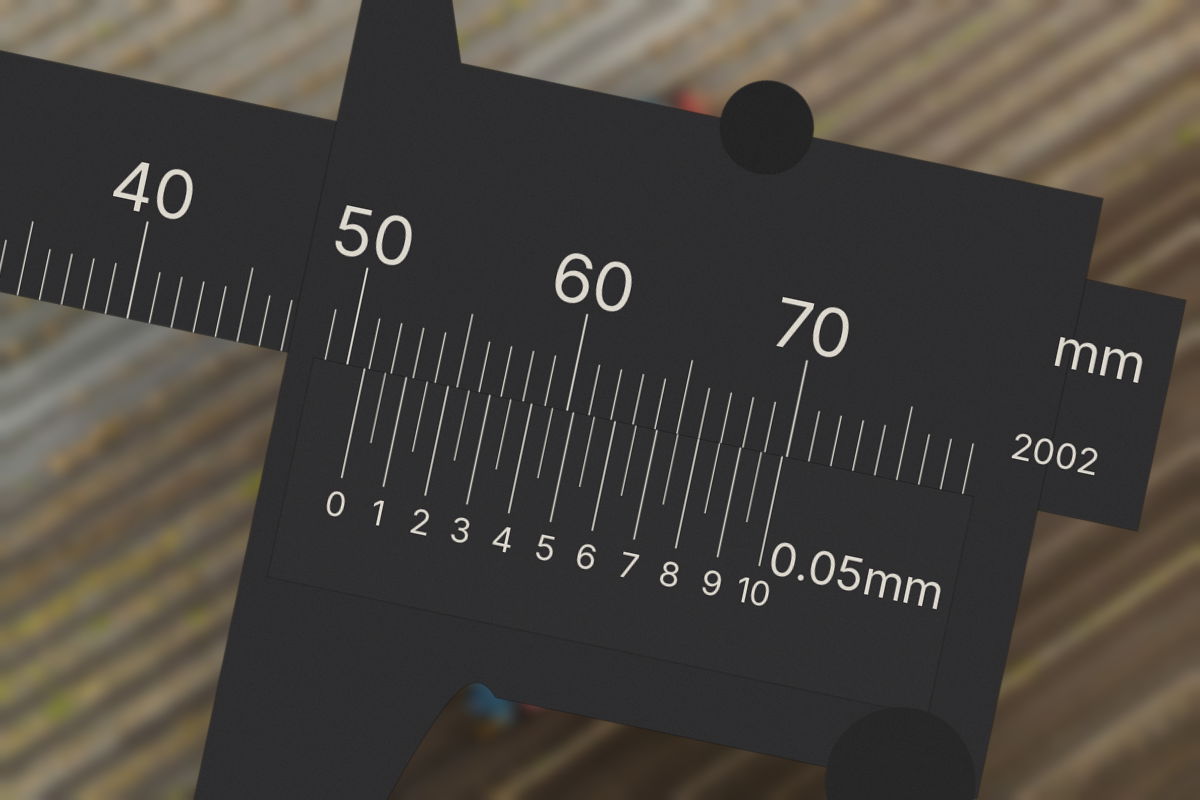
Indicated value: 50.8 mm
